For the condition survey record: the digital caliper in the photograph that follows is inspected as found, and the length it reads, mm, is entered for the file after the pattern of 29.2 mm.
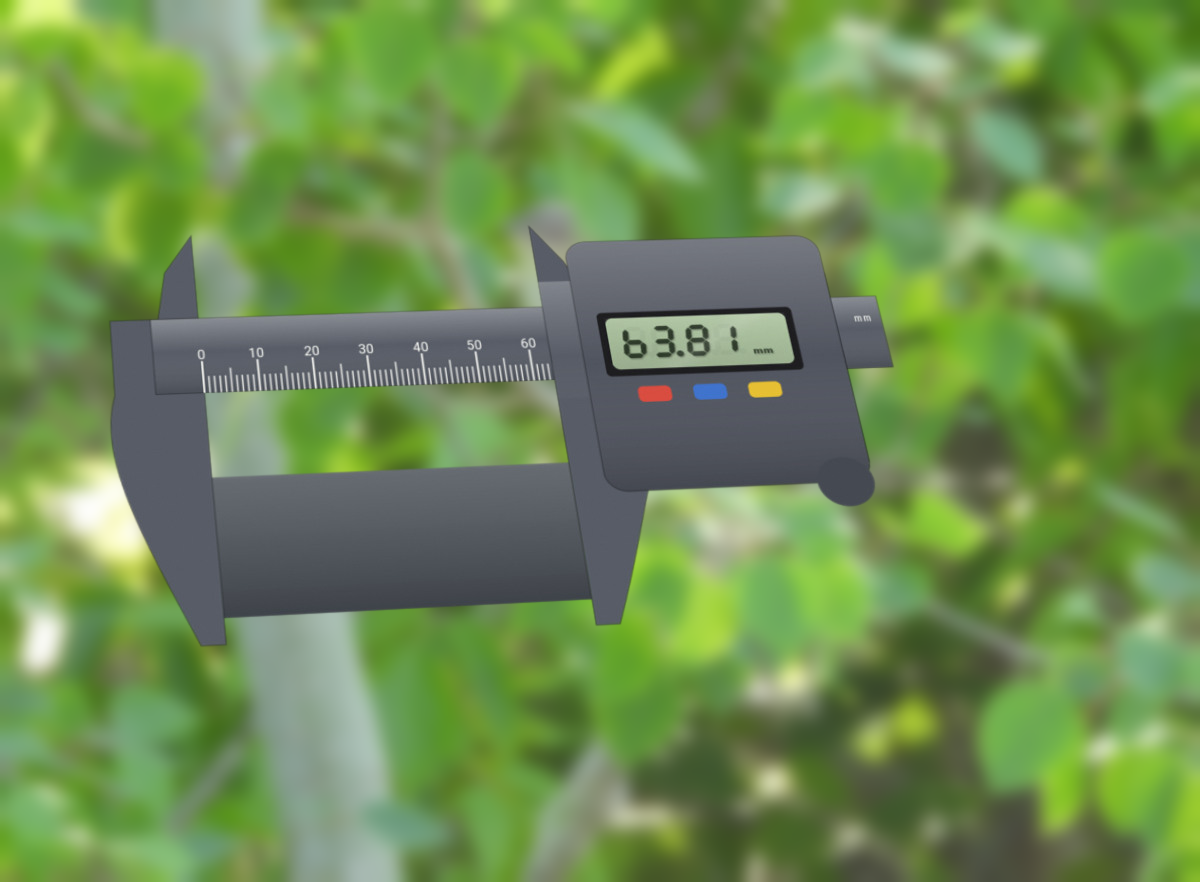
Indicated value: 63.81 mm
